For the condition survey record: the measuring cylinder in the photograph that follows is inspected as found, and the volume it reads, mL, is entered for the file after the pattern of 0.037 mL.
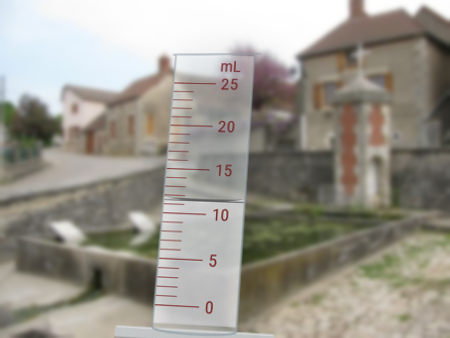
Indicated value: 11.5 mL
